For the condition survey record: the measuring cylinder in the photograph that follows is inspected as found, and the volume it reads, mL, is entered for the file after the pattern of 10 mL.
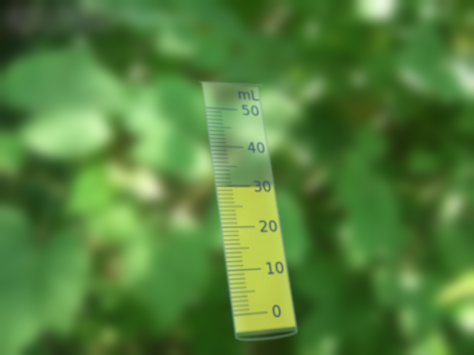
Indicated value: 30 mL
